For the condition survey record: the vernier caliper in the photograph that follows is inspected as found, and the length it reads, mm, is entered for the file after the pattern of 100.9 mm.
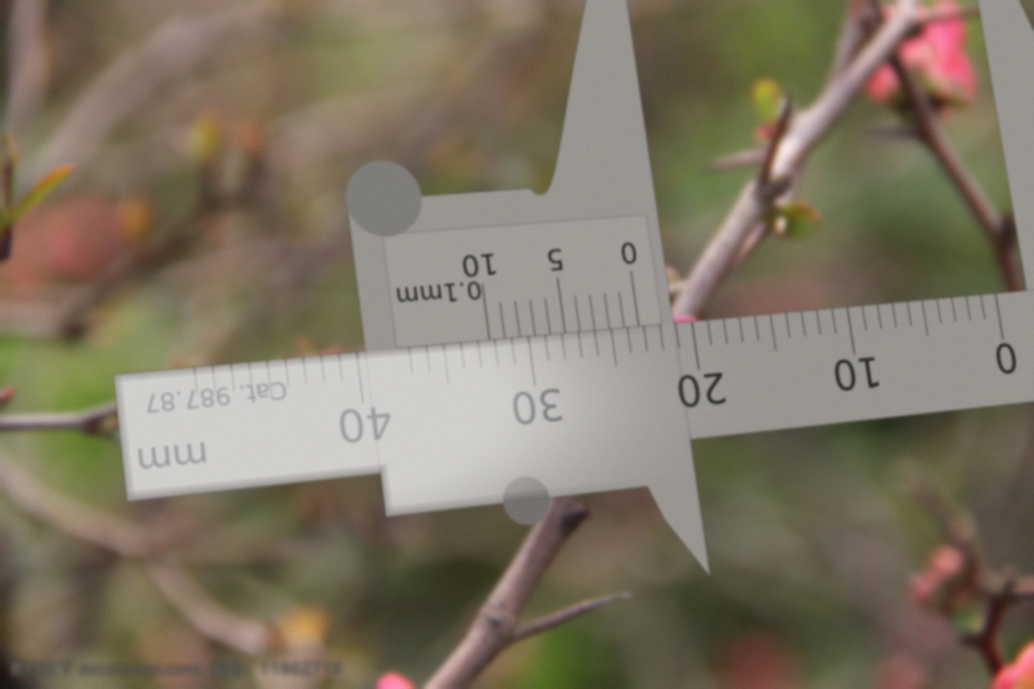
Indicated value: 23.3 mm
